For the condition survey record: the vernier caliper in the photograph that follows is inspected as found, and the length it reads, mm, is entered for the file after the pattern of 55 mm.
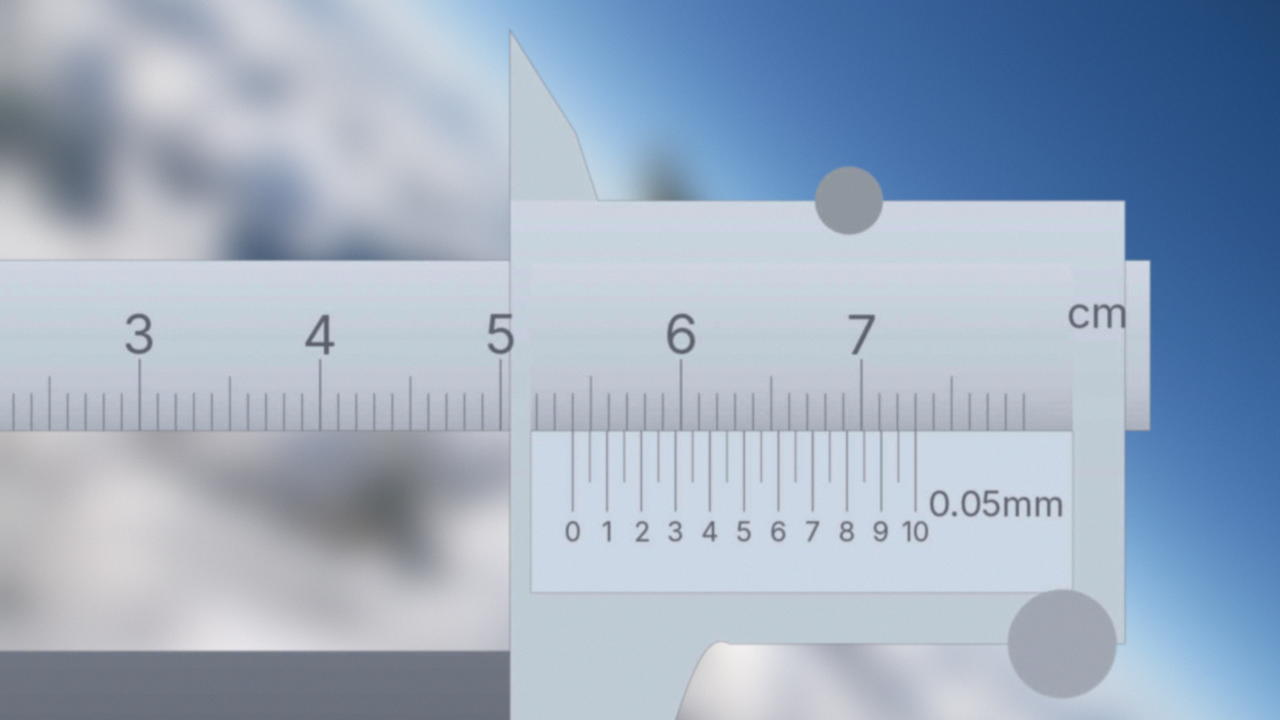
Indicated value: 54.0 mm
